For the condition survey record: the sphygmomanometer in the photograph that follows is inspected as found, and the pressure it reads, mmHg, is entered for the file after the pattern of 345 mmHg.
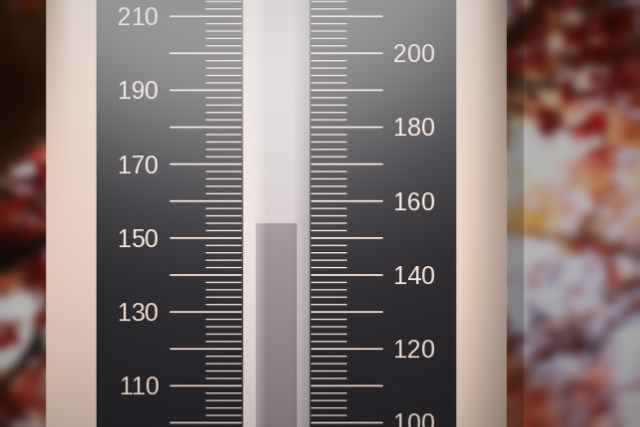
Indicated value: 154 mmHg
